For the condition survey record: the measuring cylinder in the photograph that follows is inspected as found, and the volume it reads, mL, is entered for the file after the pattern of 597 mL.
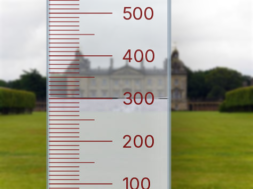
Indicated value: 300 mL
